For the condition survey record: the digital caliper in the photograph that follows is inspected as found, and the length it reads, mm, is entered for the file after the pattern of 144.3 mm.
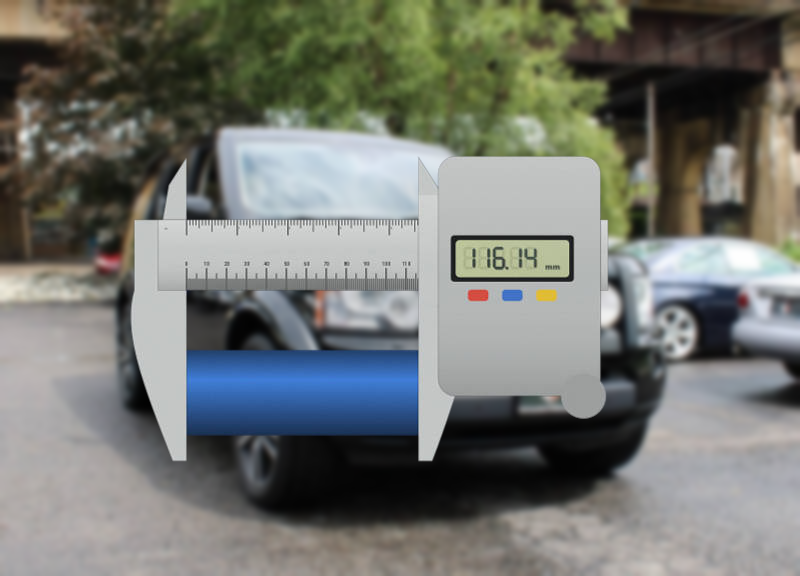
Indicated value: 116.14 mm
